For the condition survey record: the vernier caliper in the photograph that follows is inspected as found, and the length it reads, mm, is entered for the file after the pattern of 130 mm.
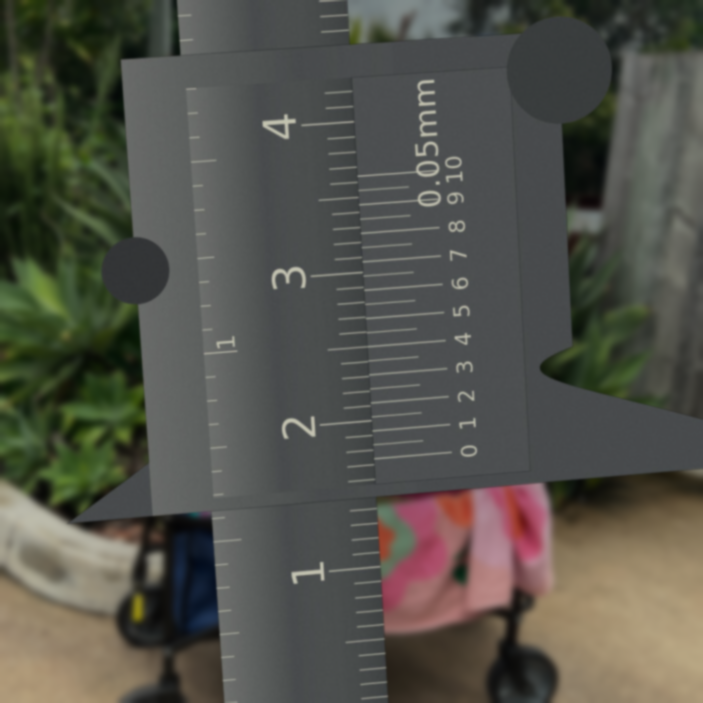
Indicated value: 17.4 mm
